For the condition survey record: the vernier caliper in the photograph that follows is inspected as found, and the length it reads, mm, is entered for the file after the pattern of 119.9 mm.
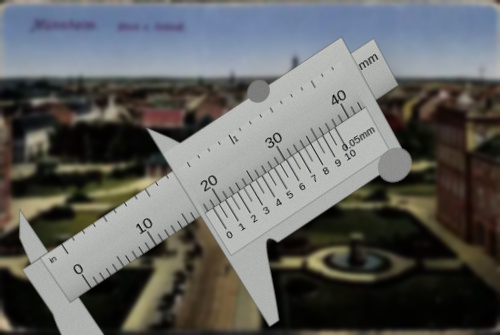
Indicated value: 18.8 mm
